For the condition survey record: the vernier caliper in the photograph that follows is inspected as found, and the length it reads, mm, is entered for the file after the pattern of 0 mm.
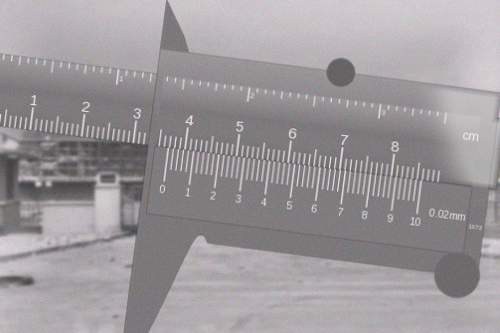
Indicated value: 36.8 mm
